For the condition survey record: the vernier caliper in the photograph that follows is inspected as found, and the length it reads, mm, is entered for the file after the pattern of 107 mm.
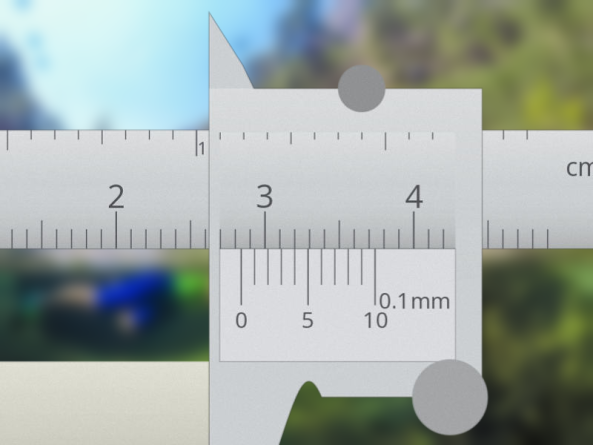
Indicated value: 28.4 mm
